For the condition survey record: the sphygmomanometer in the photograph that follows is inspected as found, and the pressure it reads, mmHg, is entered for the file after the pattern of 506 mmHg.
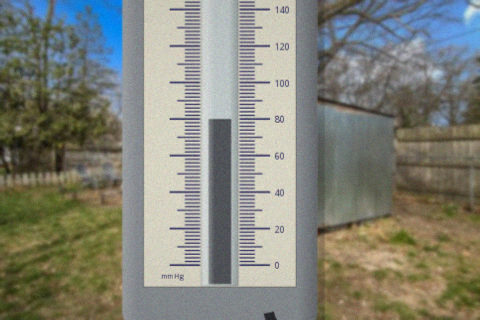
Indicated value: 80 mmHg
